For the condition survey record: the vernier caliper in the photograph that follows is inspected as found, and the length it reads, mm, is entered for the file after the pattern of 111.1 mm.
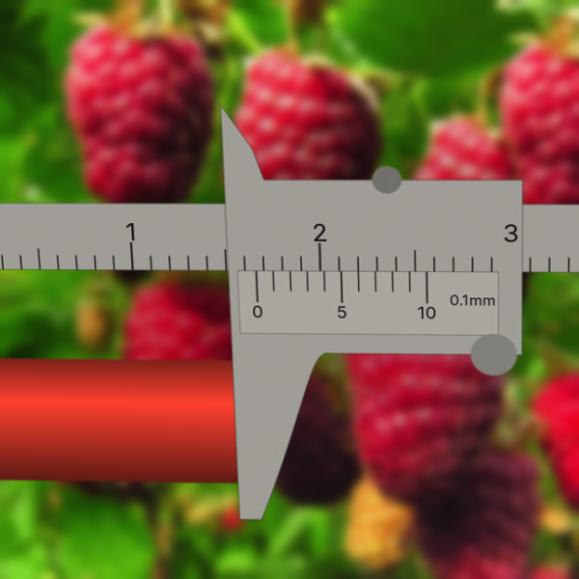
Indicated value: 16.6 mm
